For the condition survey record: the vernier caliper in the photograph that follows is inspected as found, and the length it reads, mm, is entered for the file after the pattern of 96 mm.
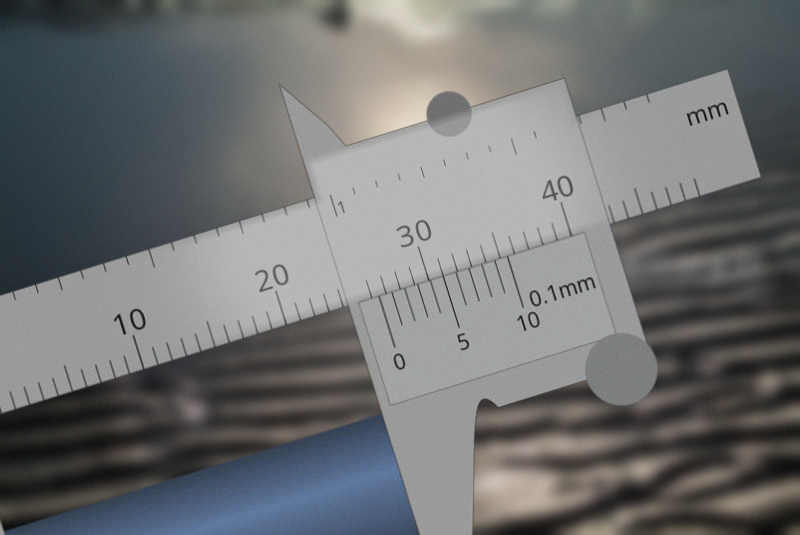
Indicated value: 26.5 mm
